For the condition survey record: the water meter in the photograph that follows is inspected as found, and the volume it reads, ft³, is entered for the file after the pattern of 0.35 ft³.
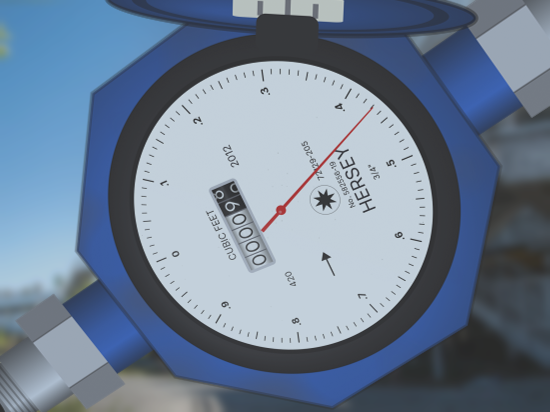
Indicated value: 98.43 ft³
